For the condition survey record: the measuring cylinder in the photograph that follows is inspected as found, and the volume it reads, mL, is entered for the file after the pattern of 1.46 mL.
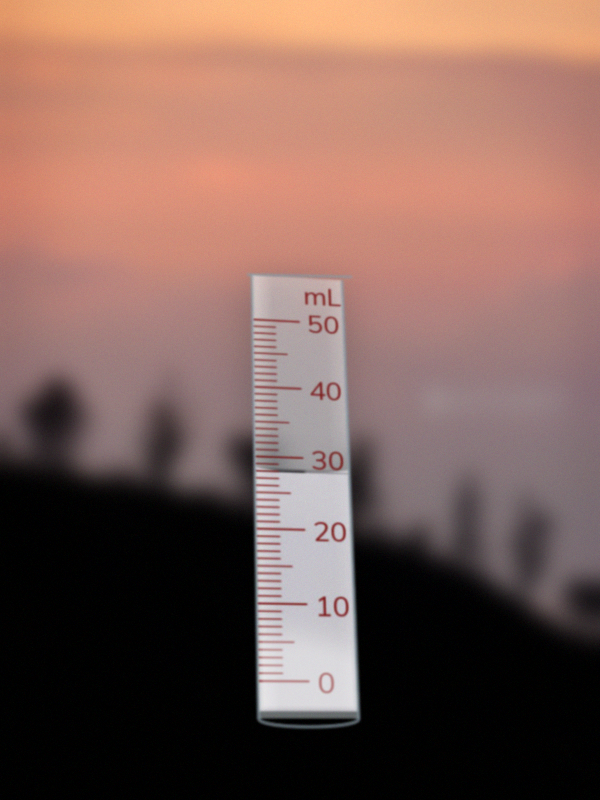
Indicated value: 28 mL
